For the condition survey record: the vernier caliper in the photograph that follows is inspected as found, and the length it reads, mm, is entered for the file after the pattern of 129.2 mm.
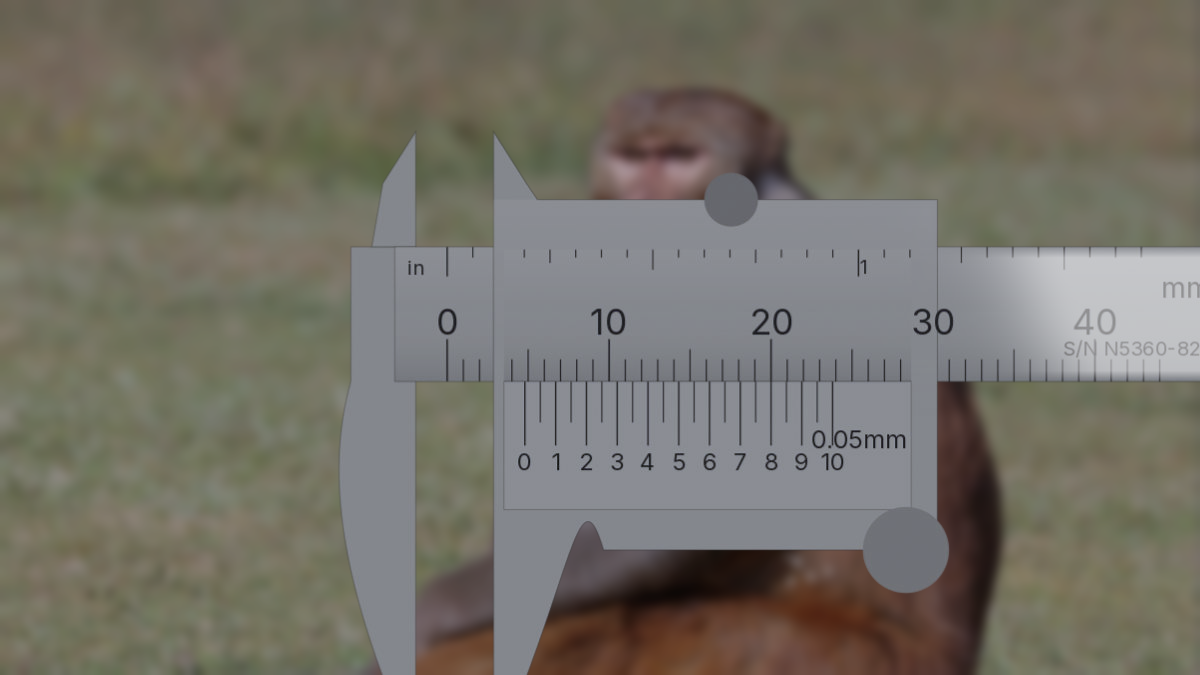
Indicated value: 4.8 mm
